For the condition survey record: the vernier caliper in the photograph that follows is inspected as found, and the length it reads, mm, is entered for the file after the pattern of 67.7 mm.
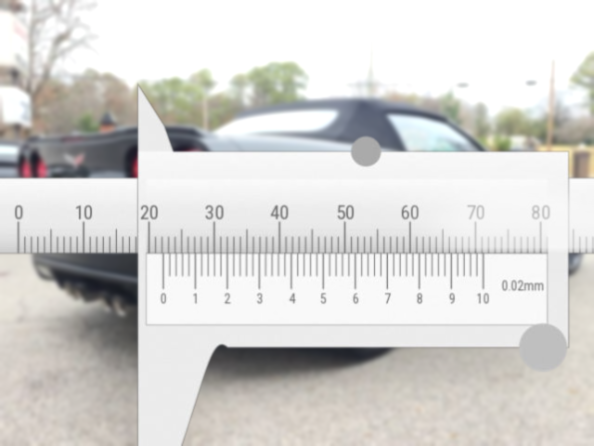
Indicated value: 22.2 mm
